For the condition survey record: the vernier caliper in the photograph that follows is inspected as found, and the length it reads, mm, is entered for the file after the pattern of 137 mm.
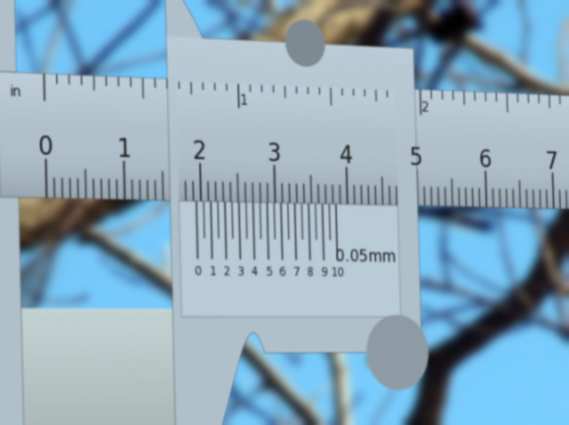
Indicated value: 19.4 mm
